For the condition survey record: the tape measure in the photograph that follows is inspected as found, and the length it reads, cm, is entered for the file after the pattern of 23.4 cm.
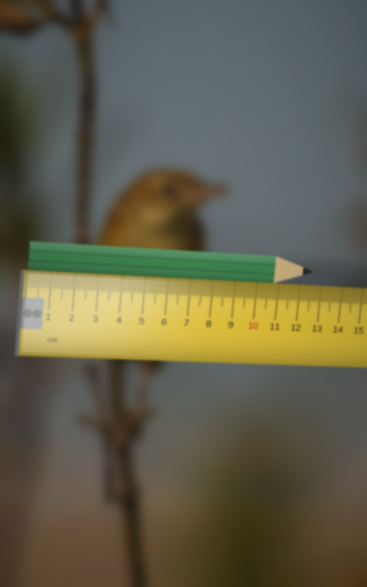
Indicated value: 12.5 cm
